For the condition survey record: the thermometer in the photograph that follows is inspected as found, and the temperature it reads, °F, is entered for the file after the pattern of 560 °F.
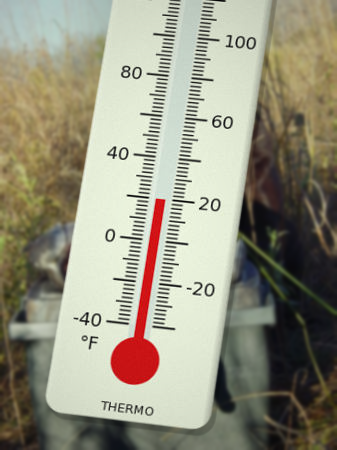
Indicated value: 20 °F
